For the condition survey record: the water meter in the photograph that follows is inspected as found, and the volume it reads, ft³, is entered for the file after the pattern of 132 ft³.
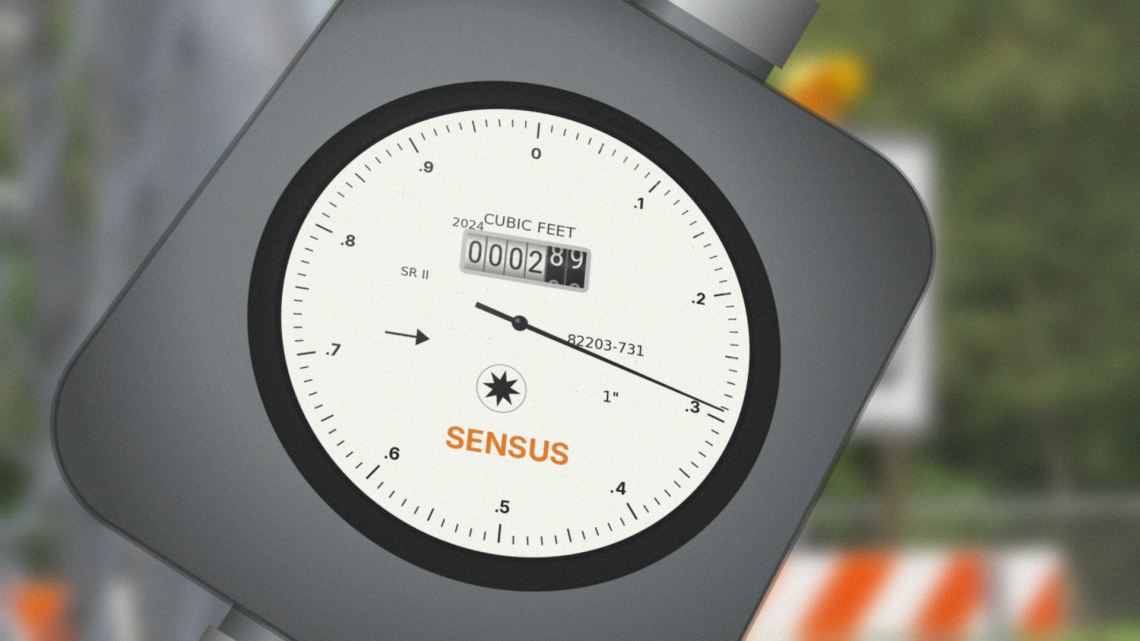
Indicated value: 289.29 ft³
